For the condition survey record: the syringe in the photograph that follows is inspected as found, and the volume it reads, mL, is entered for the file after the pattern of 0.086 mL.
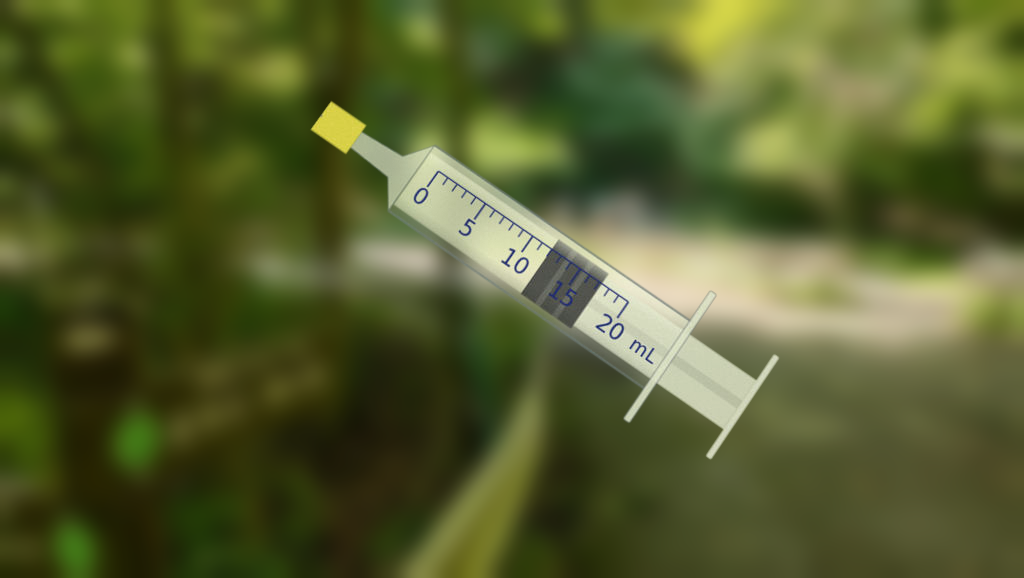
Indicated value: 12 mL
